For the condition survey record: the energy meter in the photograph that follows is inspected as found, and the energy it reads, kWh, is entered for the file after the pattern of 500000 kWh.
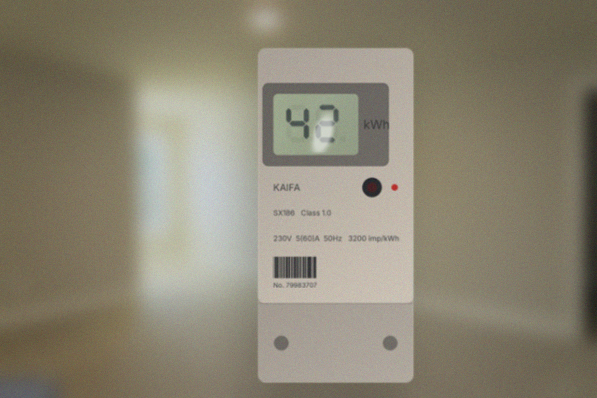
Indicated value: 42 kWh
